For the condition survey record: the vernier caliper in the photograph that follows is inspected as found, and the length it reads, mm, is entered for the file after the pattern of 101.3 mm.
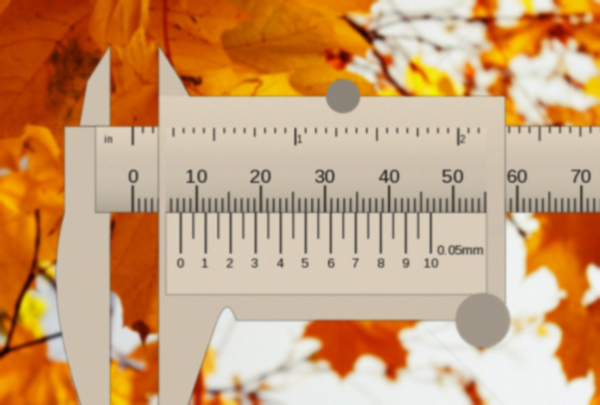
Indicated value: 7.5 mm
